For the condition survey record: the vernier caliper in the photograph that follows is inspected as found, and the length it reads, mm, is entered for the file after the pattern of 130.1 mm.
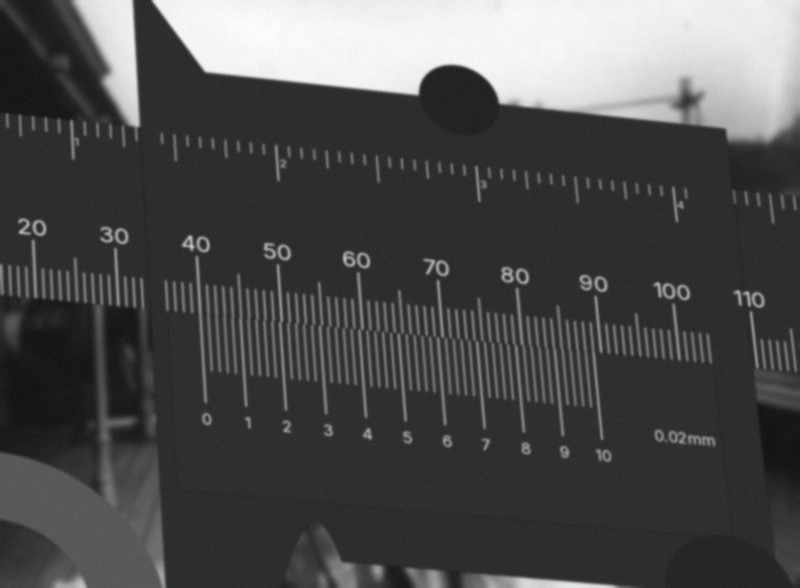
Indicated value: 40.0 mm
